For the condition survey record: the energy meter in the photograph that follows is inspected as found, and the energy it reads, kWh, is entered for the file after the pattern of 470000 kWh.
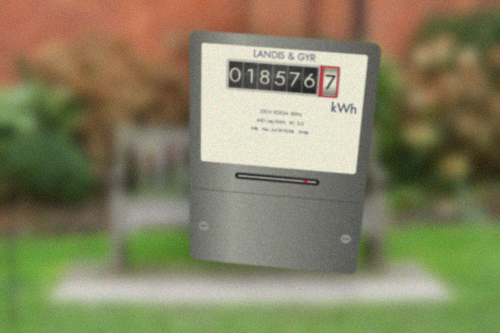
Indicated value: 18576.7 kWh
